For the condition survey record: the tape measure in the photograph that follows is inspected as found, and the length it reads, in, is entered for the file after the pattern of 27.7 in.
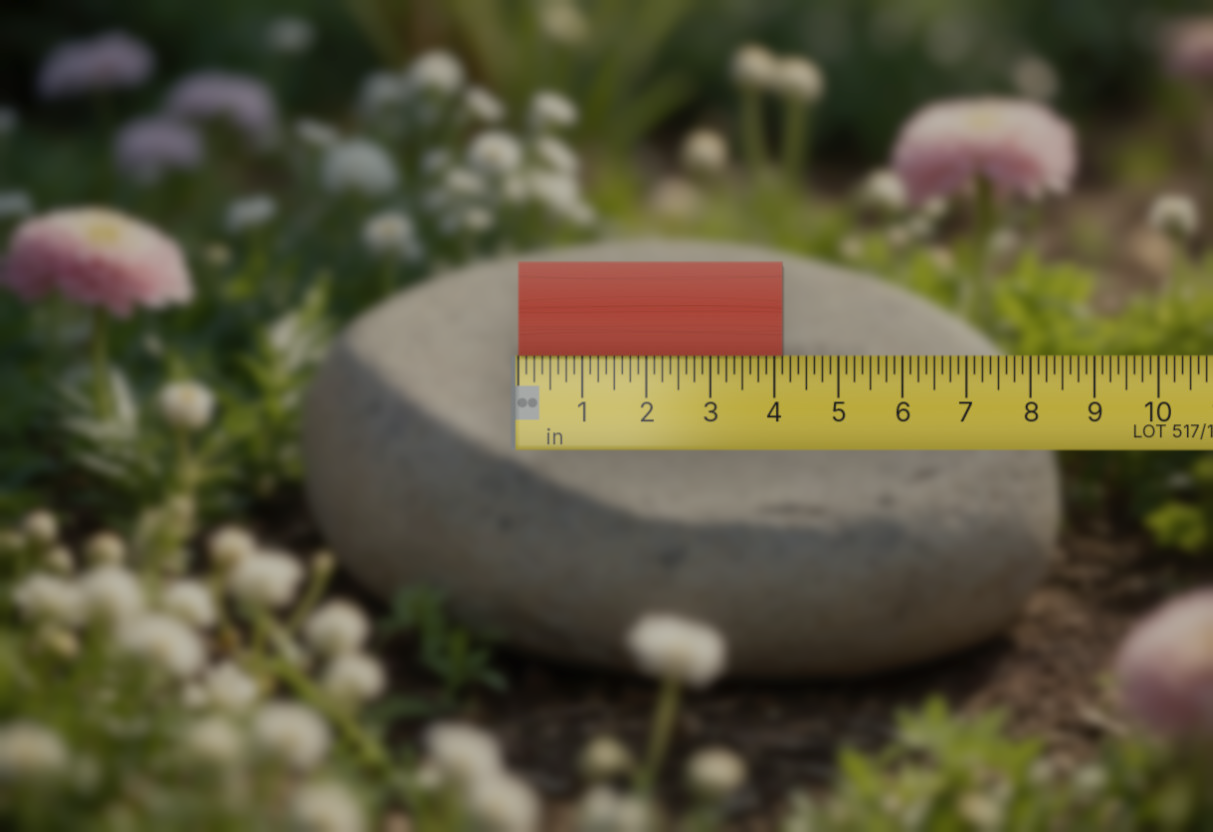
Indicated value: 4.125 in
